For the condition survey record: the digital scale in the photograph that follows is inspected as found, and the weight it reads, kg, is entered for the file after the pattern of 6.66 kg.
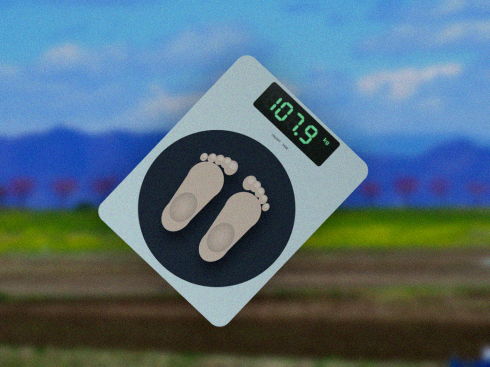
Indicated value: 107.9 kg
